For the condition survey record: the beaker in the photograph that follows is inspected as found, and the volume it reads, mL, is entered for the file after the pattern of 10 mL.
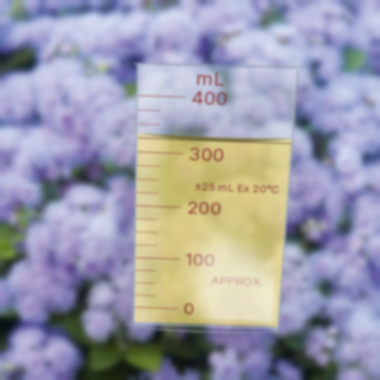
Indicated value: 325 mL
